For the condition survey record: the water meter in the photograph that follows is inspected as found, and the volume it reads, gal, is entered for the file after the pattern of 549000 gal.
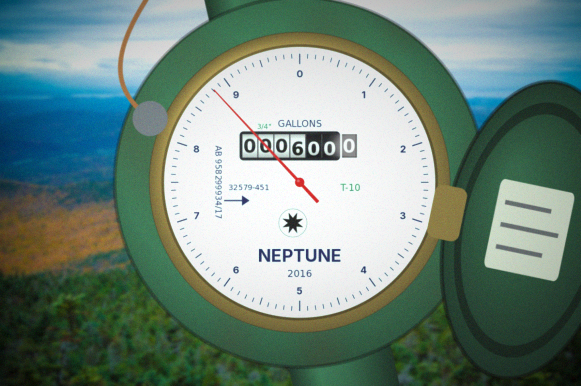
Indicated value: 5998.8 gal
